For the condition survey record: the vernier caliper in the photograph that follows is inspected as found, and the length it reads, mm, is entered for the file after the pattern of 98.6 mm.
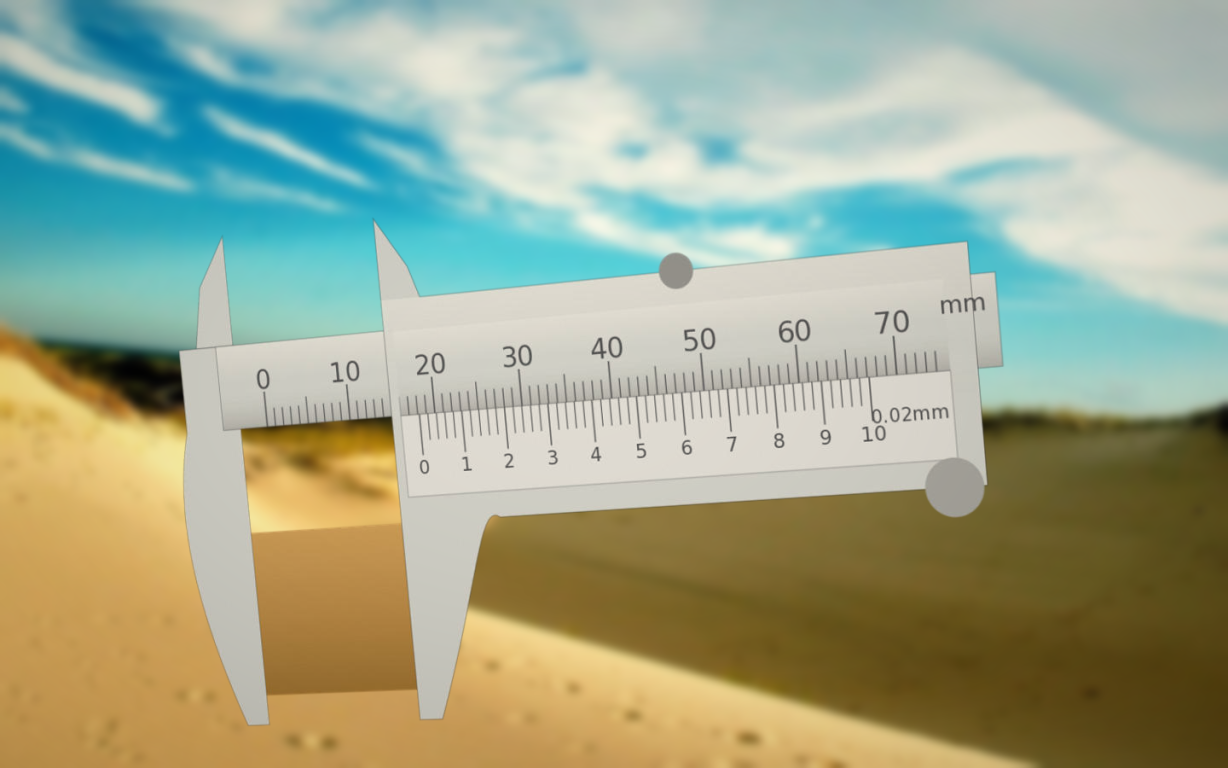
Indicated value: 18.2 mm
